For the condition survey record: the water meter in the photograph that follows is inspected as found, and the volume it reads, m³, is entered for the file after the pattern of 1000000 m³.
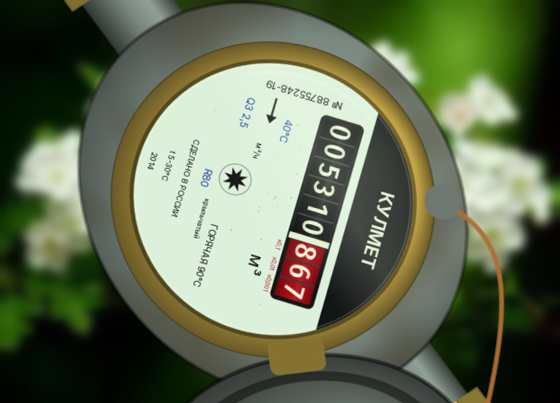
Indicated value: 5310.867 m³
